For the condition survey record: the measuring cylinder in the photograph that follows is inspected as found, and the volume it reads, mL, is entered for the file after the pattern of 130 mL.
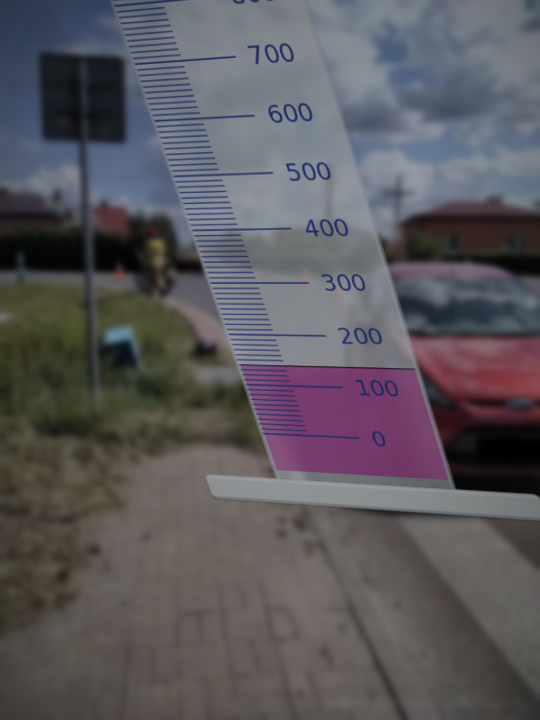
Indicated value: 140 mL
